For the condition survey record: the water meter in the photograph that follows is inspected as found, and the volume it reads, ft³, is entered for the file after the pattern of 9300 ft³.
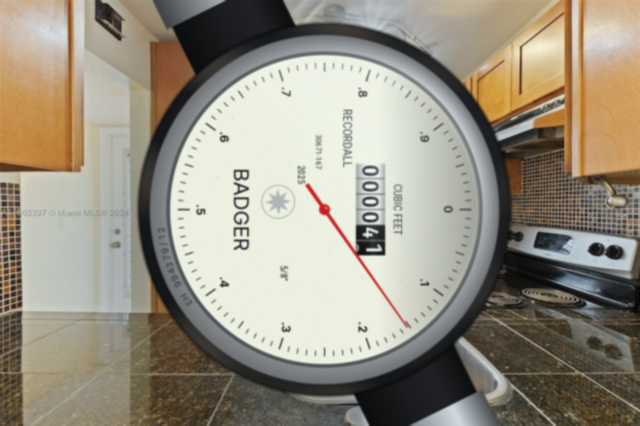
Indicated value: 41.15 ft³
